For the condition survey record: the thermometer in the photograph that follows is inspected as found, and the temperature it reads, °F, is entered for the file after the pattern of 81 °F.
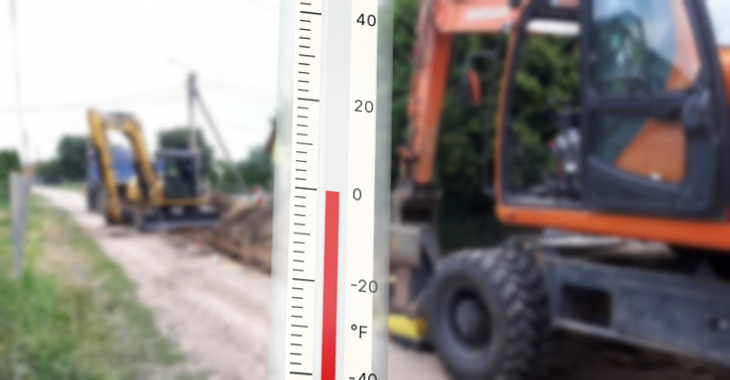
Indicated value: 0 °F
